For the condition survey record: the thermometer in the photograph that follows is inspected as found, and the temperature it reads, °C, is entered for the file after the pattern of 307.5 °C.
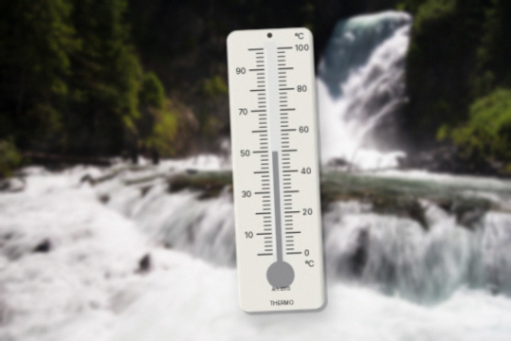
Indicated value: 50 °C
